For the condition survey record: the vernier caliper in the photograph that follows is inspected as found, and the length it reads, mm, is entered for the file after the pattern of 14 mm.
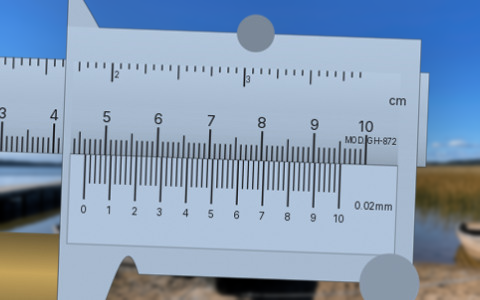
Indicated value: 46.2 mm
